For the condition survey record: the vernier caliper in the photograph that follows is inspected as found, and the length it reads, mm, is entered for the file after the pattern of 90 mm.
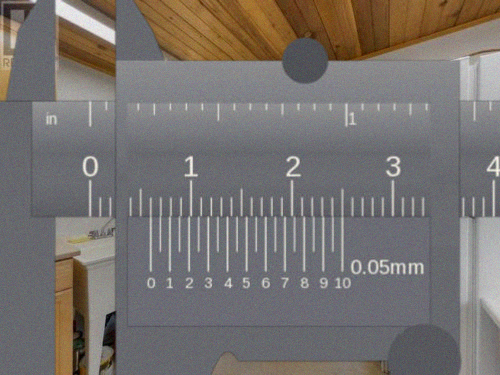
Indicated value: 6.0 mm
